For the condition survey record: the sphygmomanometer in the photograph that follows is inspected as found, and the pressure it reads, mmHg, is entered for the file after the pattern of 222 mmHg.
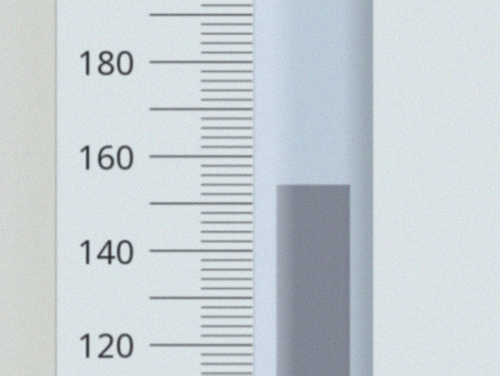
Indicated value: 154 mmHg
